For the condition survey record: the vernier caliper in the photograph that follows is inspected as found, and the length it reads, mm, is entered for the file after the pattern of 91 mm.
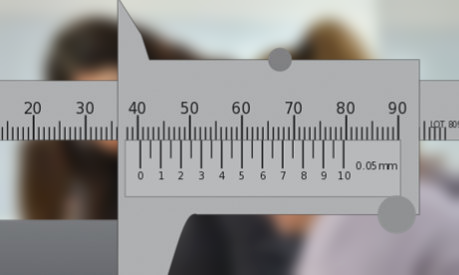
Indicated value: 40.5 mm
